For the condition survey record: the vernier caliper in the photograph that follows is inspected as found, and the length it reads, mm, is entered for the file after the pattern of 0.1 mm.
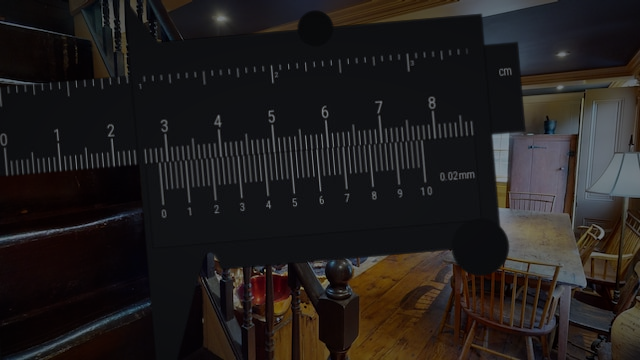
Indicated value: 28.5 mm
